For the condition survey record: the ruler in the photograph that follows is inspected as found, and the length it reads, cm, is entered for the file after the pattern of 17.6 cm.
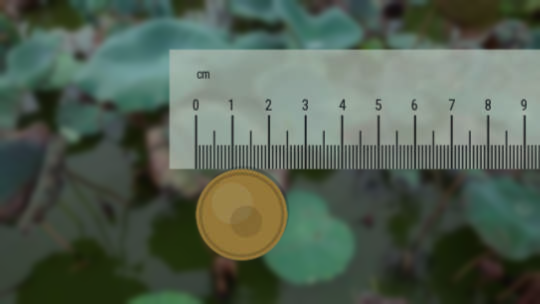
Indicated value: 2.5 cm
